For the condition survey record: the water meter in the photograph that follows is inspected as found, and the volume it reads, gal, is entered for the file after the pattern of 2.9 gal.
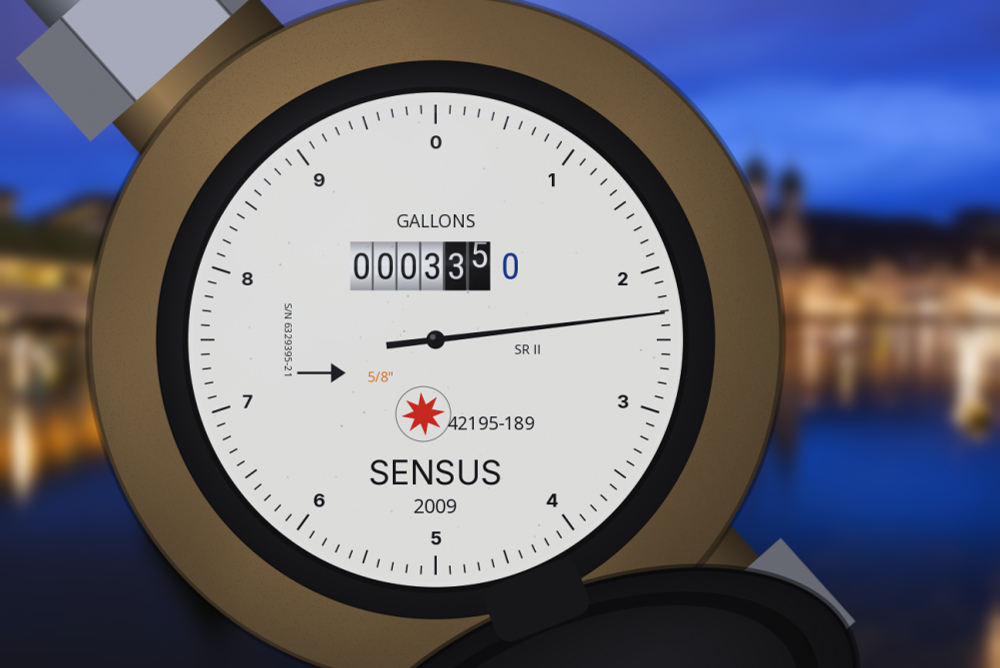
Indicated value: 3352.3 gal
